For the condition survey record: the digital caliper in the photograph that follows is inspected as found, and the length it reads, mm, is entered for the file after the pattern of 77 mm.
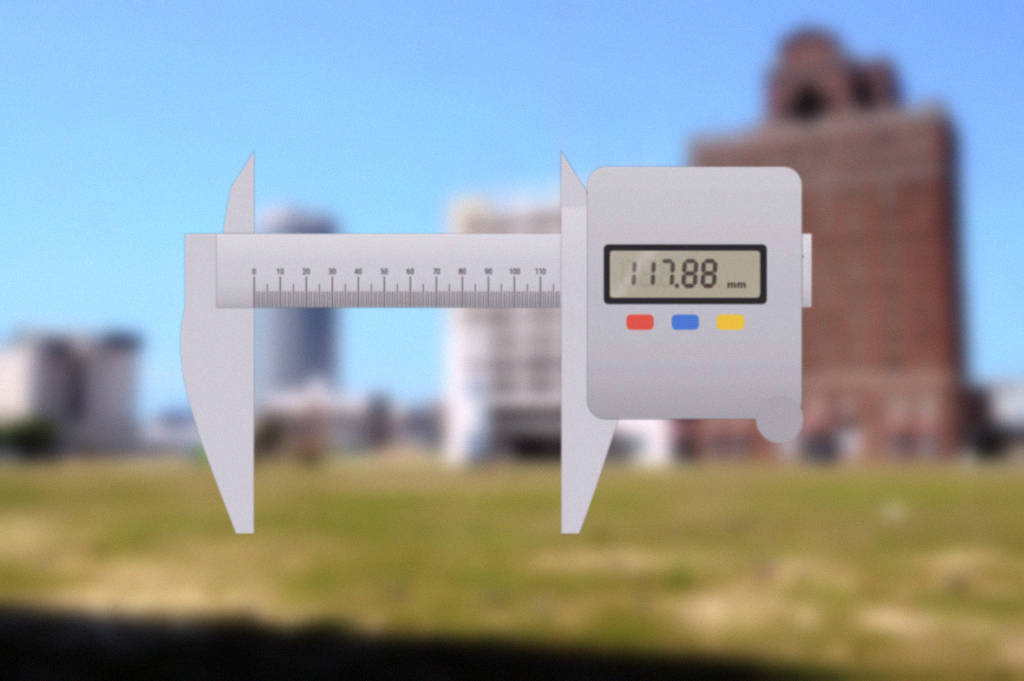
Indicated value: 117.88 mm
